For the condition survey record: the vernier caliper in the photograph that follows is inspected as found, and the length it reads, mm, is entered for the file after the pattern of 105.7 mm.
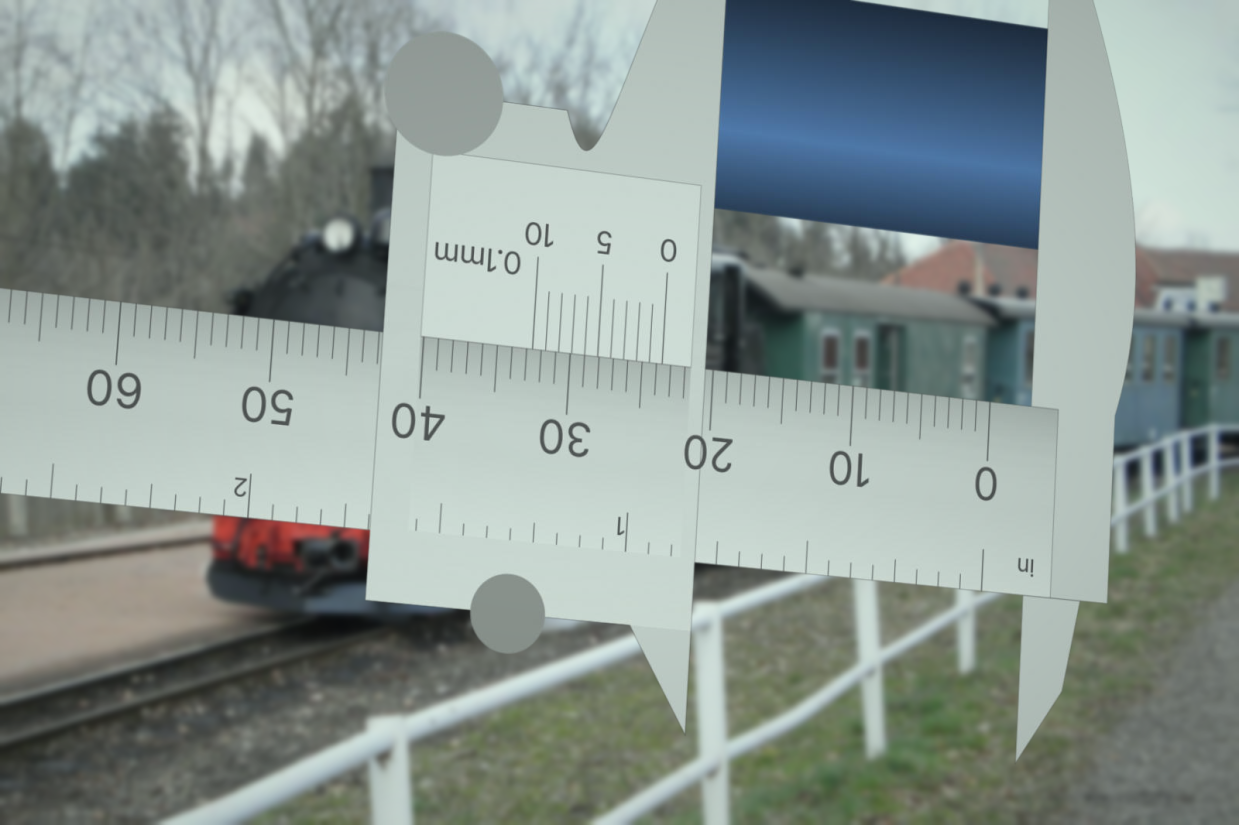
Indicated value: 23.6 mm
